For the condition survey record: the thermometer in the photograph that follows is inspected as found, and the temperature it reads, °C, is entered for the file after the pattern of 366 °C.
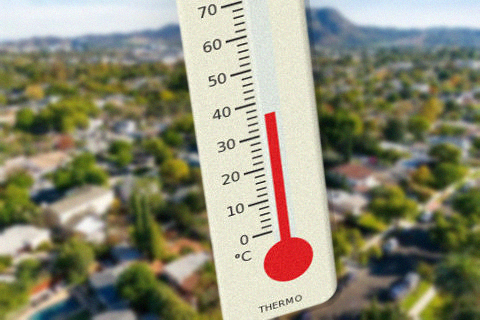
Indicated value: 36 °C
